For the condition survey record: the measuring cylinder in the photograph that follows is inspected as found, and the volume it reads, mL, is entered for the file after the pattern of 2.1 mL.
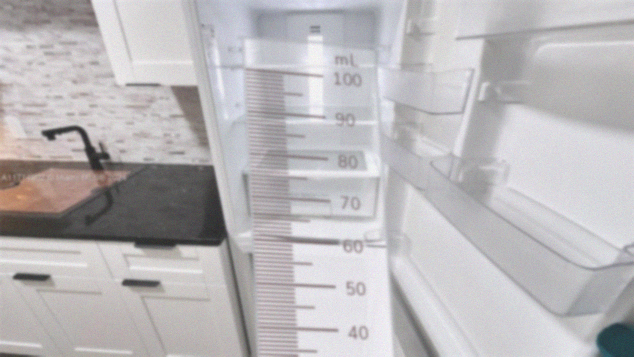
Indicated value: 60 mL
